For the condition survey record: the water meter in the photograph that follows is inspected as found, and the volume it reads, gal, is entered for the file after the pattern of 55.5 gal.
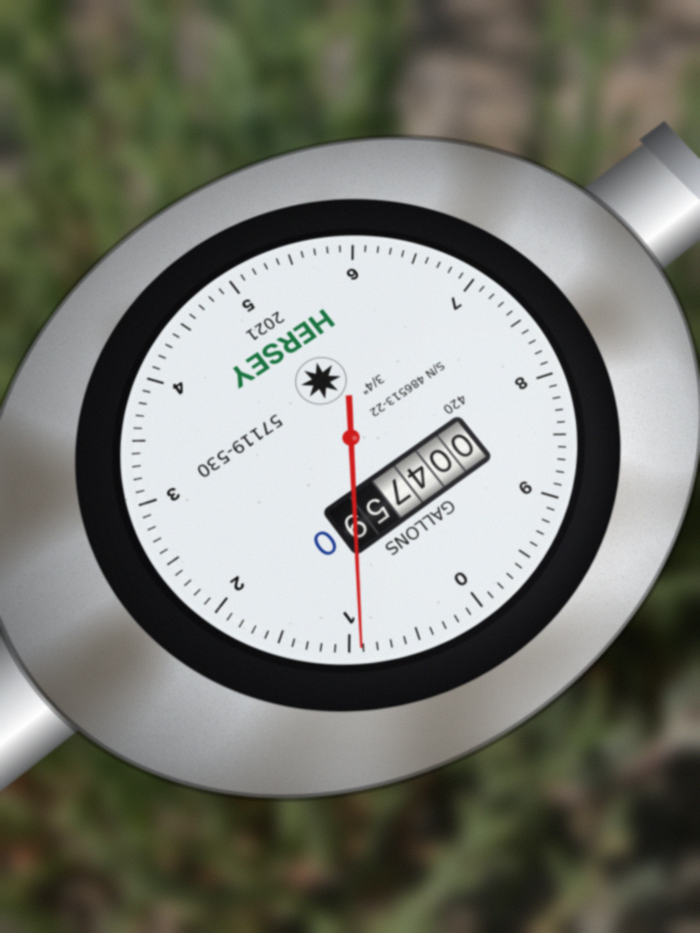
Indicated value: 47590.9 gal
